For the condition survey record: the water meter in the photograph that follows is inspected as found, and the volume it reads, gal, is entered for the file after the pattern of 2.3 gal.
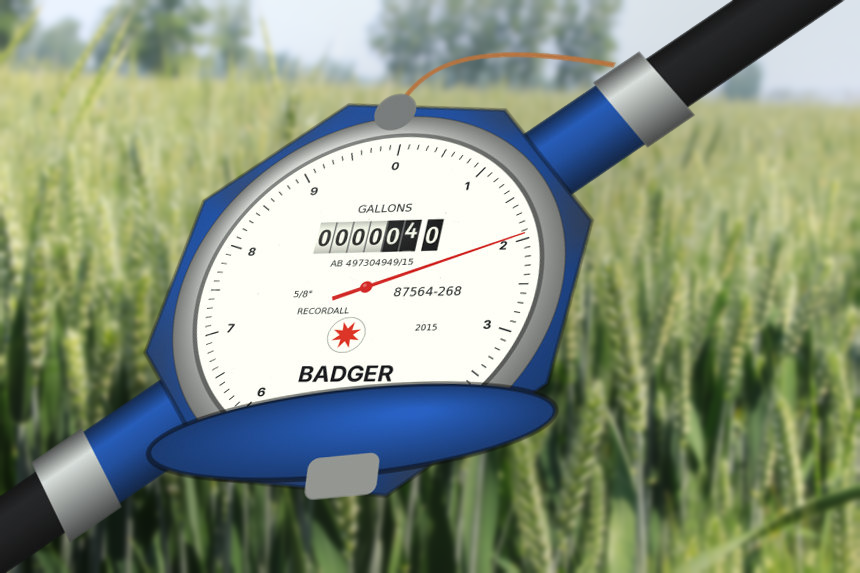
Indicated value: 41.9 gal
